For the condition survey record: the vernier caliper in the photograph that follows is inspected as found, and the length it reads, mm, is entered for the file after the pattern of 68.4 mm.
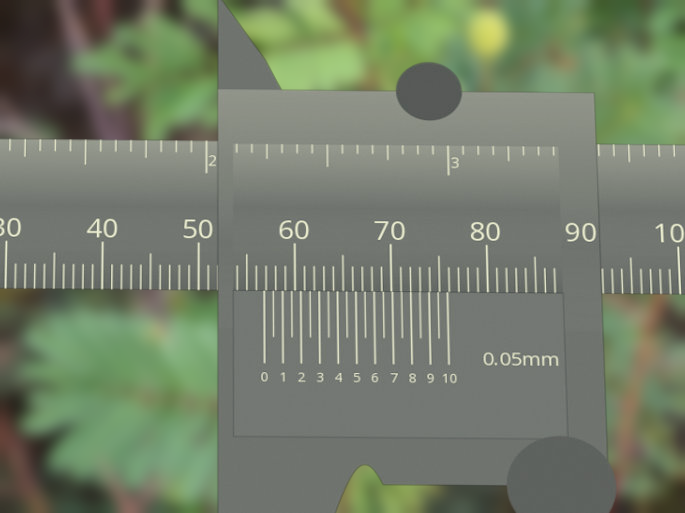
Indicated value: 56.8 mm
